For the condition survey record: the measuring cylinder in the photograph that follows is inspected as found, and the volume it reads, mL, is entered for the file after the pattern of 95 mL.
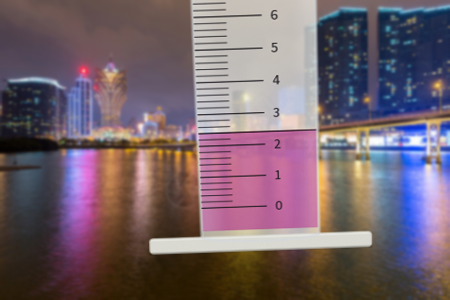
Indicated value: 2.4 mL
